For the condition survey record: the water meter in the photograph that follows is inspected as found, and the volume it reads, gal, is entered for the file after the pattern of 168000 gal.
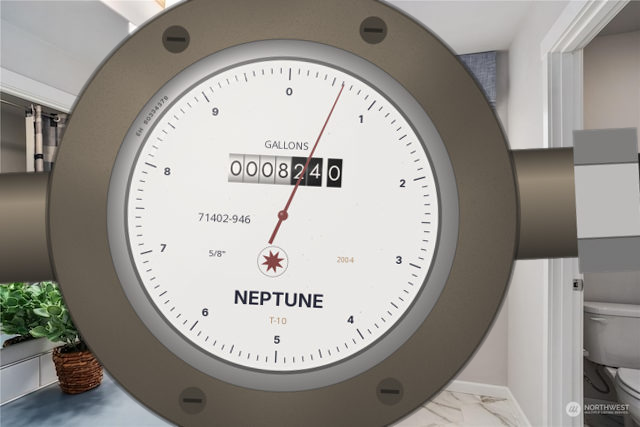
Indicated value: 8240.6 gal
